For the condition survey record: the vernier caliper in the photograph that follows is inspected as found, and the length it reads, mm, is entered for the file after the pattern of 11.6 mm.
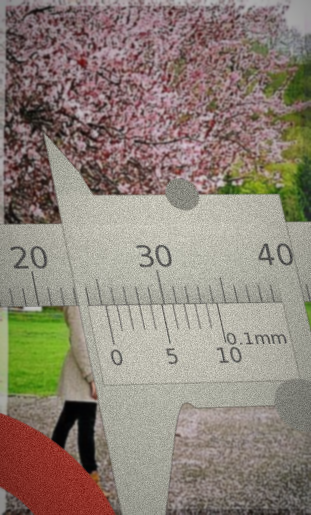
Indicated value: 25.3 mm
